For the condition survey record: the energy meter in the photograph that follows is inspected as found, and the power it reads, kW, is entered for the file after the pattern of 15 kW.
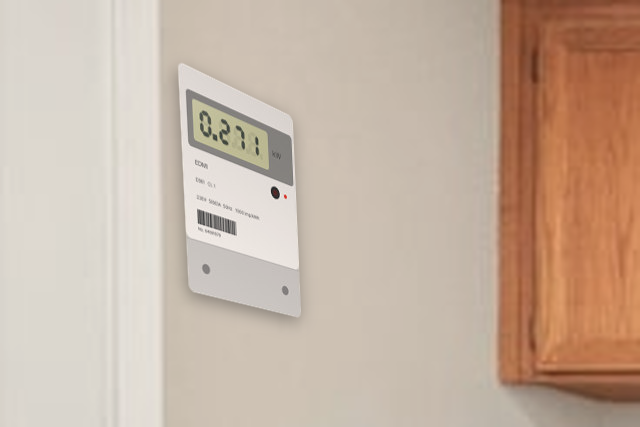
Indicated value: 0.271 kW
